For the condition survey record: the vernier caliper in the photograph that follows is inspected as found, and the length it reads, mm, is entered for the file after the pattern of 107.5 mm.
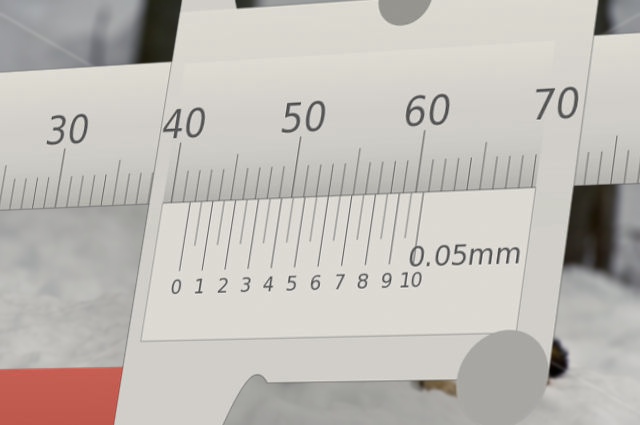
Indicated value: 41.6 mm
